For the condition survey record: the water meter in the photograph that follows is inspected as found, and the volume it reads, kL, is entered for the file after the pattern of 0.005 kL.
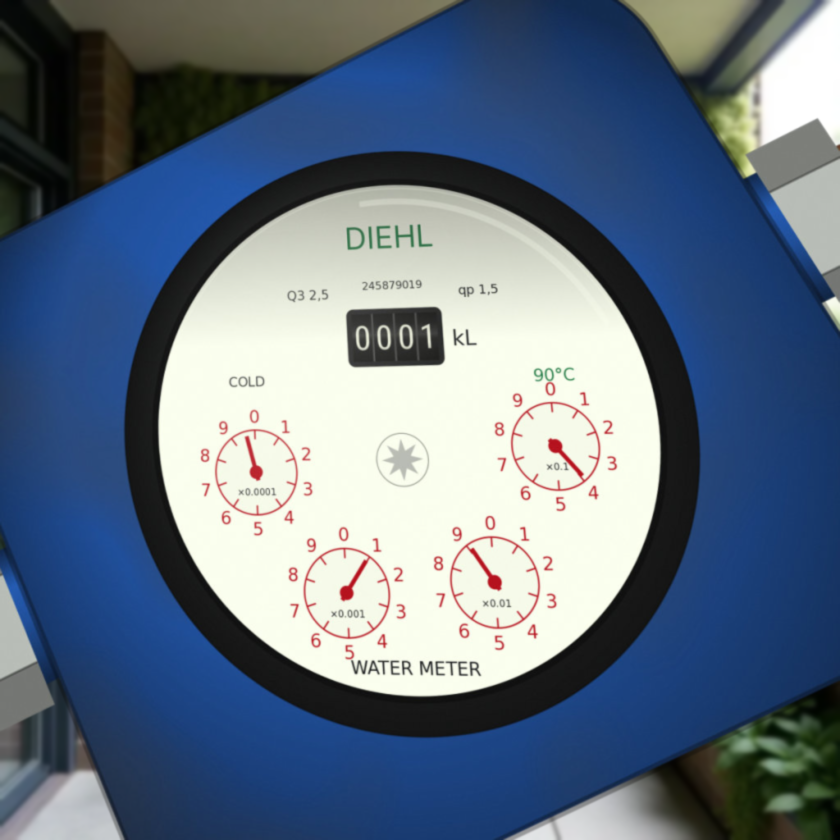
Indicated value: 1.3909 kL
